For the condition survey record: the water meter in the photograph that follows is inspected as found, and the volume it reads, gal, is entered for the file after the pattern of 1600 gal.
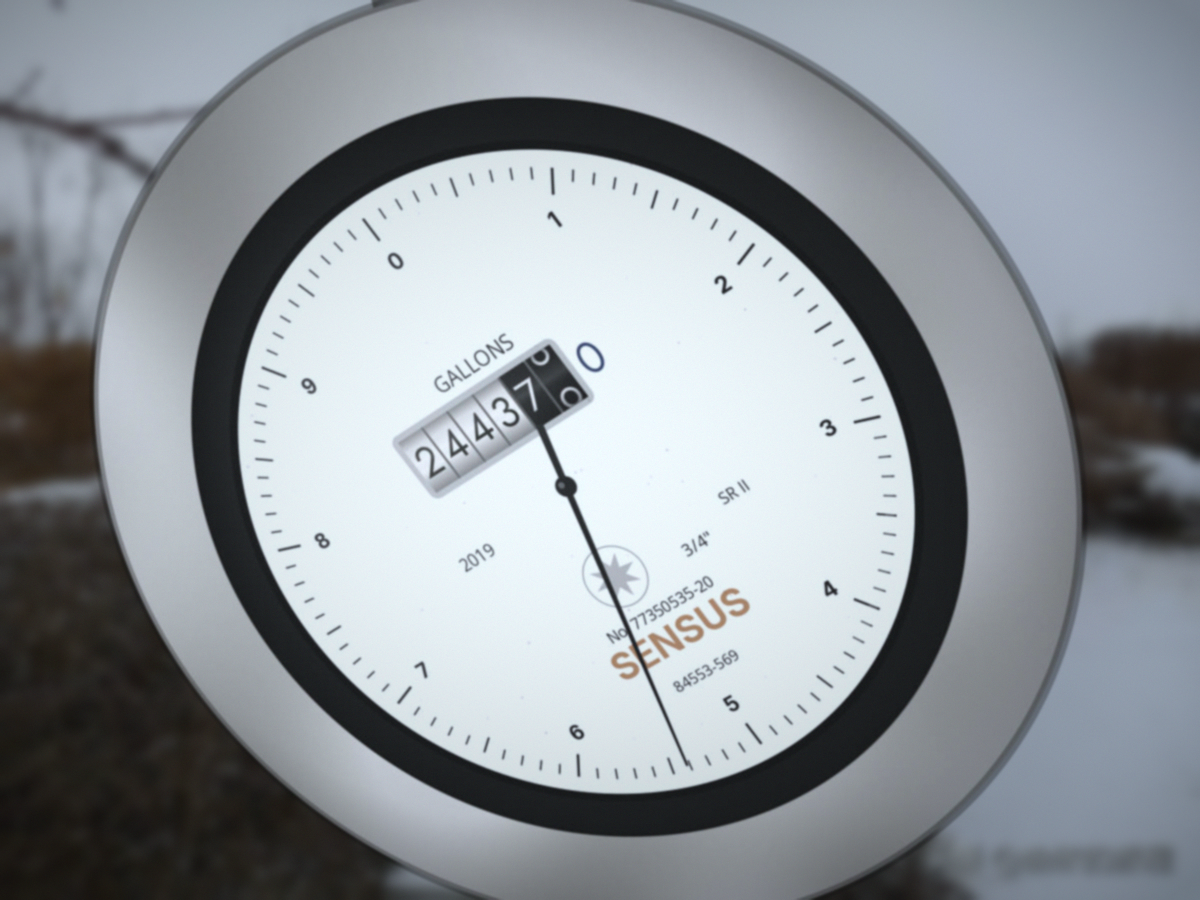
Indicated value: 2443785.4 gal
